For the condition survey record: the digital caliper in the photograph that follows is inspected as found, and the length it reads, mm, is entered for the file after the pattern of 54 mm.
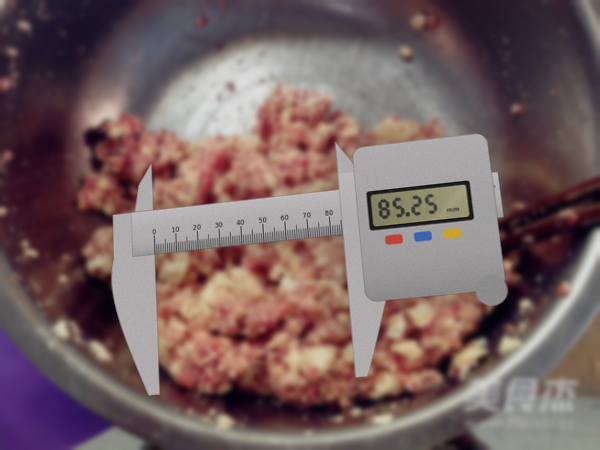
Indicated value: 85.25 mm
